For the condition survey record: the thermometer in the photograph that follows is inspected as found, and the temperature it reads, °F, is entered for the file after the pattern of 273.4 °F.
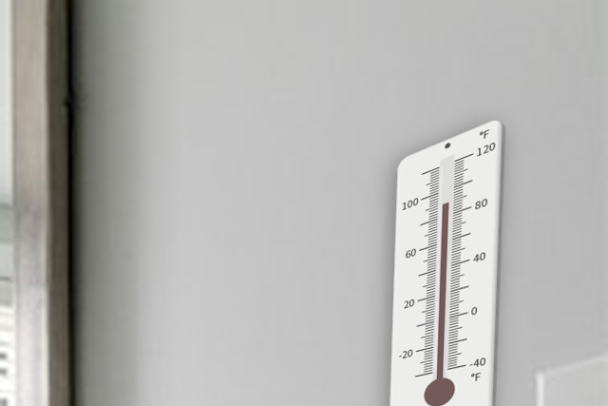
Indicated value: 90 °F
